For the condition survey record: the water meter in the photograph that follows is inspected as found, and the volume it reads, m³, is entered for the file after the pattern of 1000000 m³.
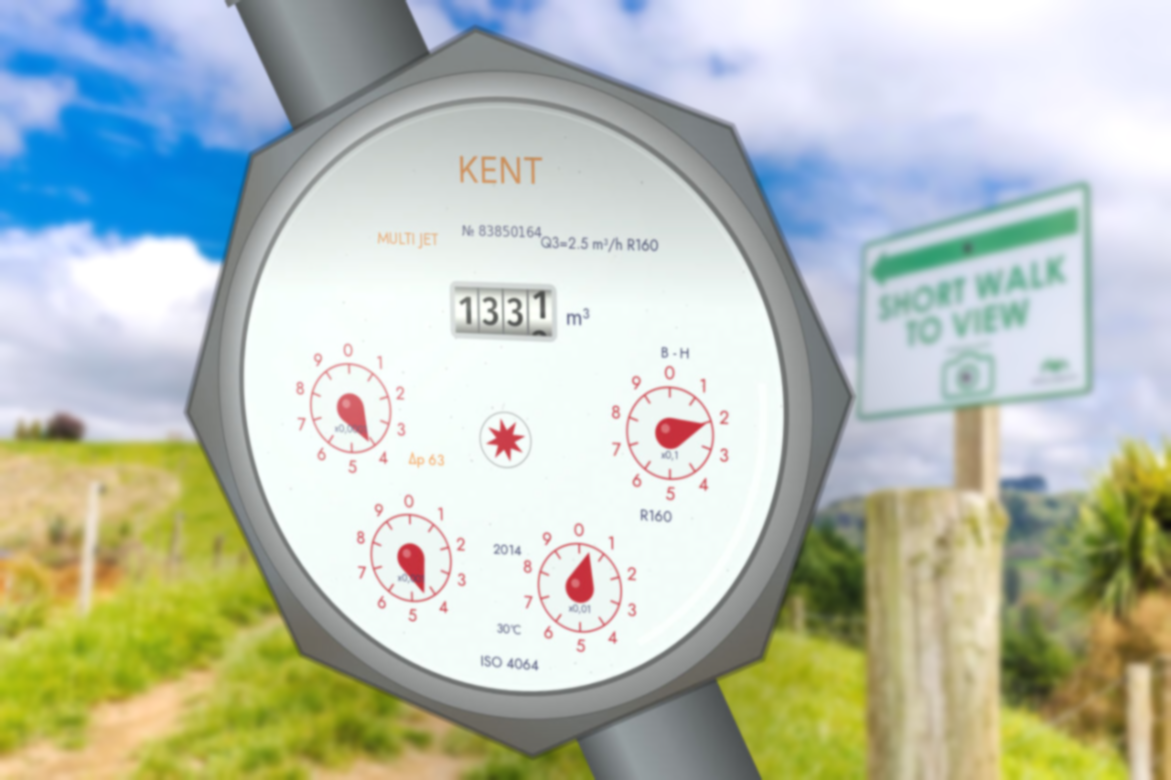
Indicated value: 1331.2044 m³
